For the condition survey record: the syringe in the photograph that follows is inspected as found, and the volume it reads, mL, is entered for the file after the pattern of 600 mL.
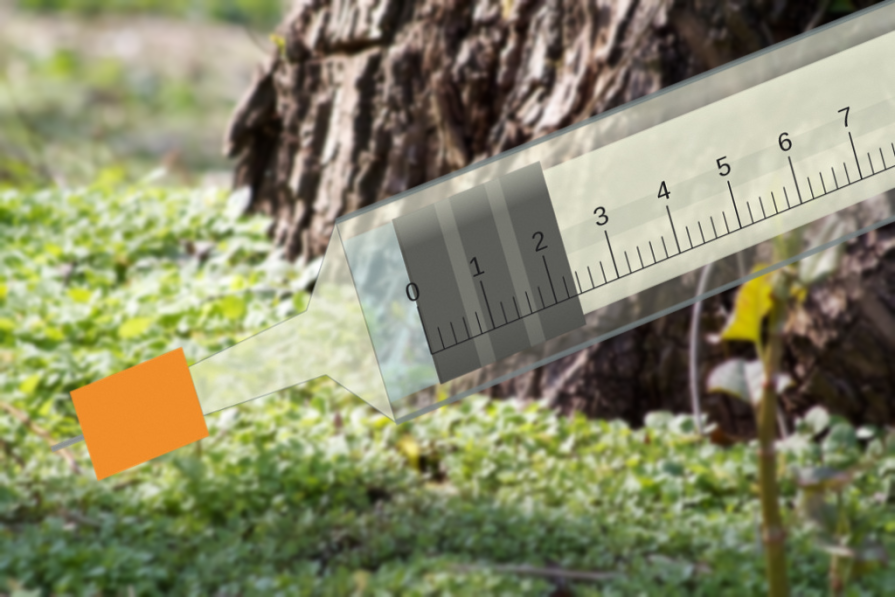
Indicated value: 0 mL
